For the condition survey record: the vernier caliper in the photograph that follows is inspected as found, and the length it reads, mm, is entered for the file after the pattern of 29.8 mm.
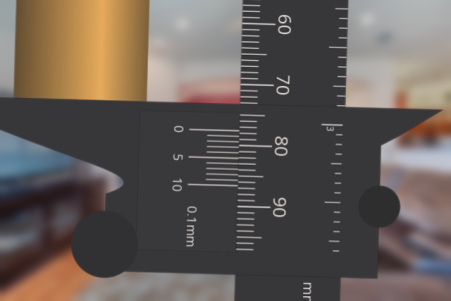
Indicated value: 77.6 mm
